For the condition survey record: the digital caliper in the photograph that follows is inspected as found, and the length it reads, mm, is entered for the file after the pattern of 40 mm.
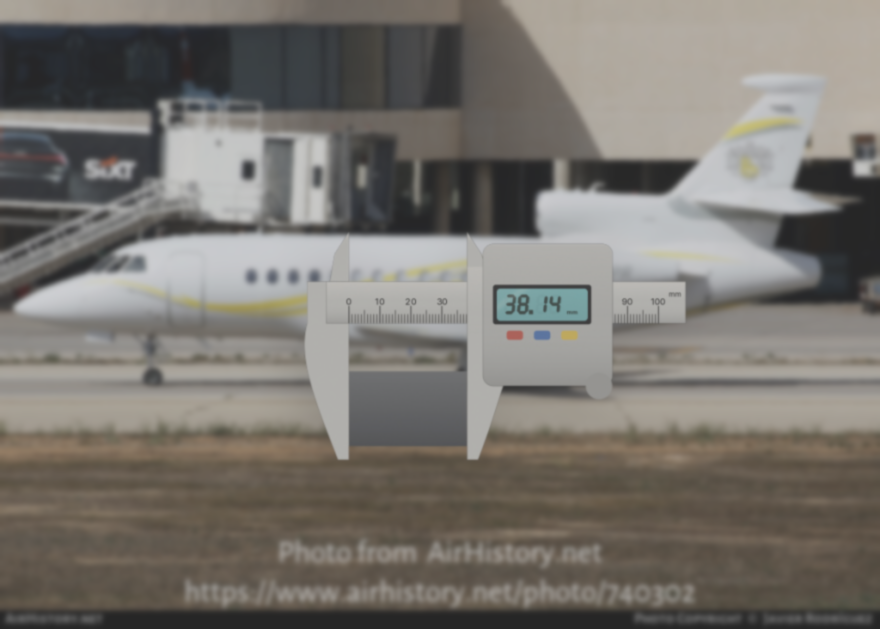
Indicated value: 38.14 mm
